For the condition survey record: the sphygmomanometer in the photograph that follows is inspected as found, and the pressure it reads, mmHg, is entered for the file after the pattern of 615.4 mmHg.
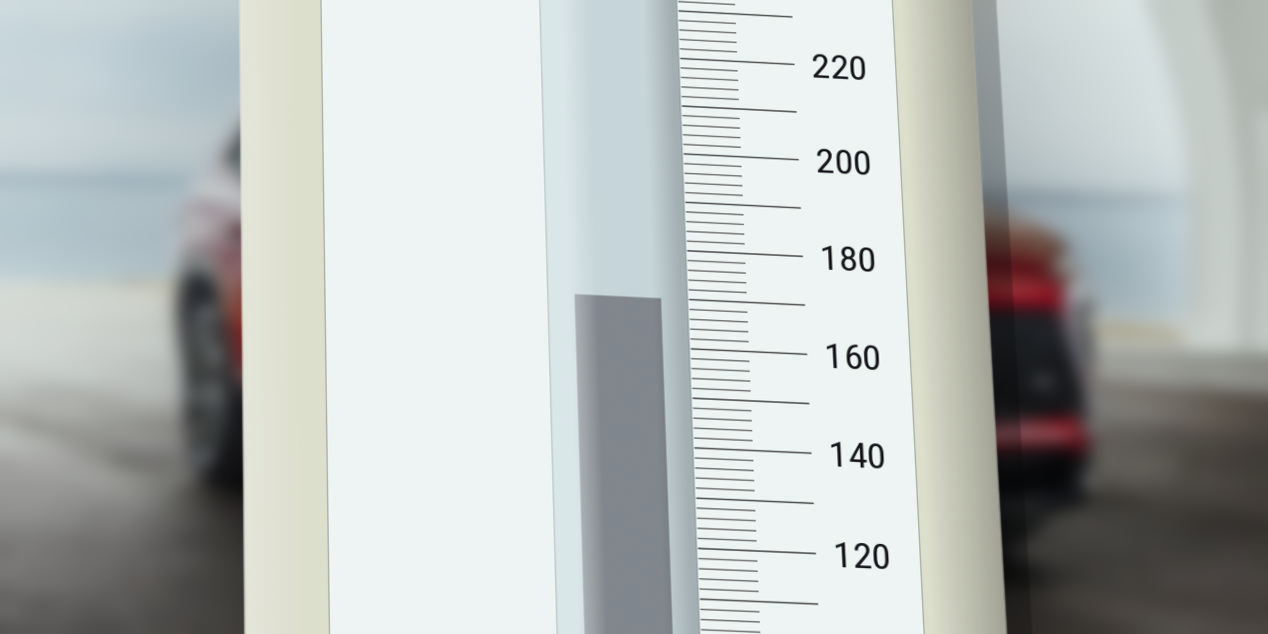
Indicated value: 170 mmHg
